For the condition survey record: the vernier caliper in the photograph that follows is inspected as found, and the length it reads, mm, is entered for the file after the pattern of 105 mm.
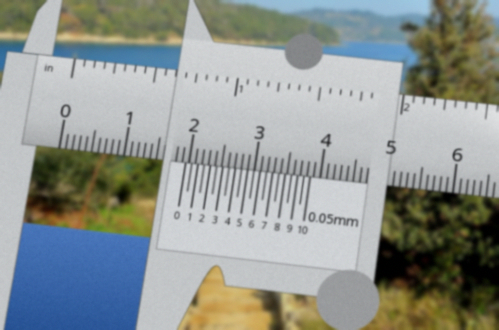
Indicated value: 19.5 mm
